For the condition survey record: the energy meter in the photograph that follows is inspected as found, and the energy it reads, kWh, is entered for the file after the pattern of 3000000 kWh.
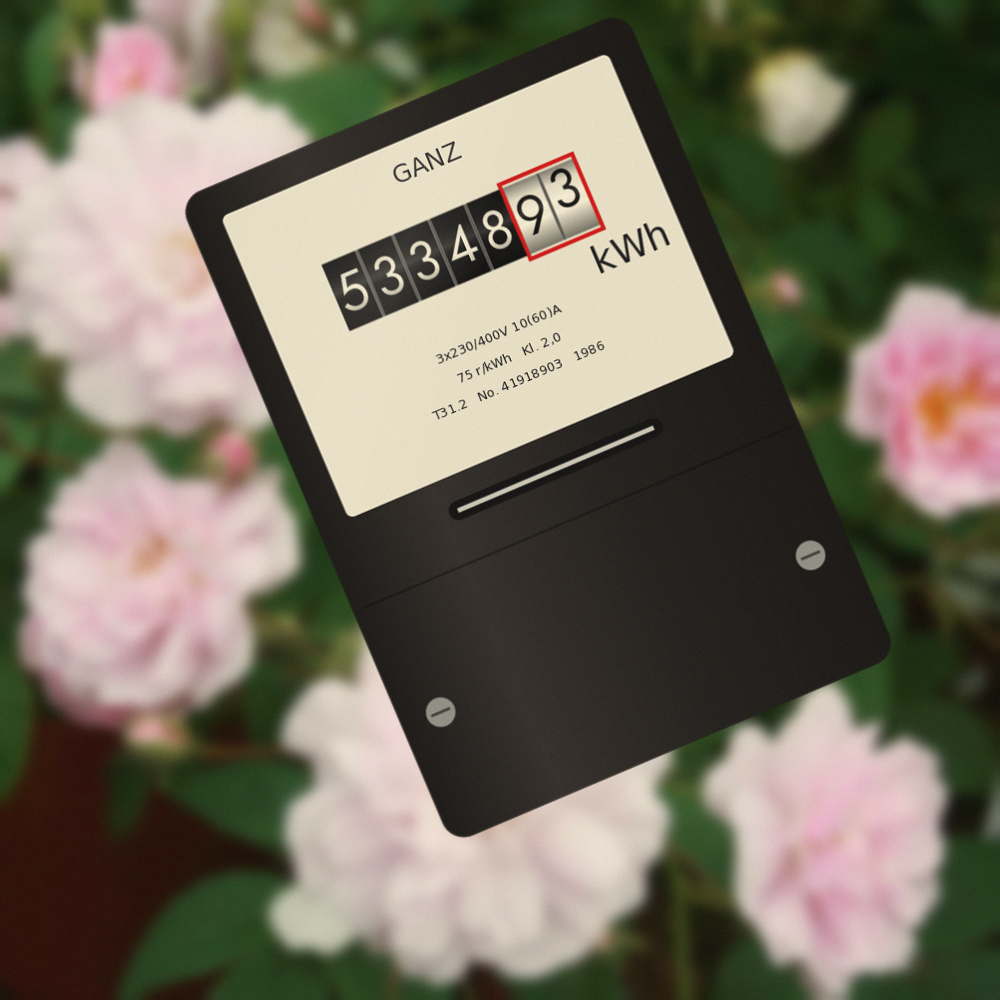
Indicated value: 53348.93 kWh
